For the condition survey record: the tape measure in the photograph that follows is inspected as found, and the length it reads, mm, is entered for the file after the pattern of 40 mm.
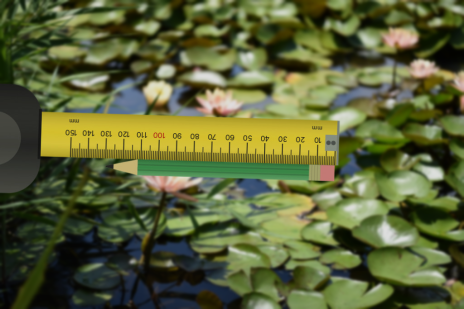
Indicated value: 130 mm
